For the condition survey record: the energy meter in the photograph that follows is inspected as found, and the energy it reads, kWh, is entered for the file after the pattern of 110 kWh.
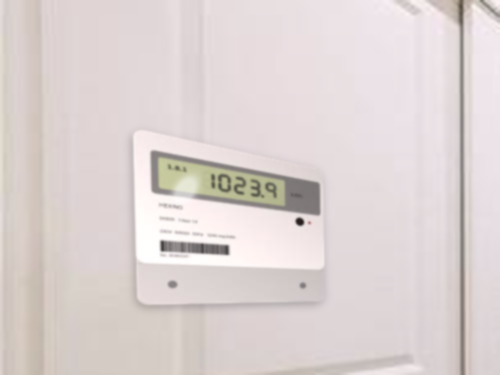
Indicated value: 1023.9 kWh
